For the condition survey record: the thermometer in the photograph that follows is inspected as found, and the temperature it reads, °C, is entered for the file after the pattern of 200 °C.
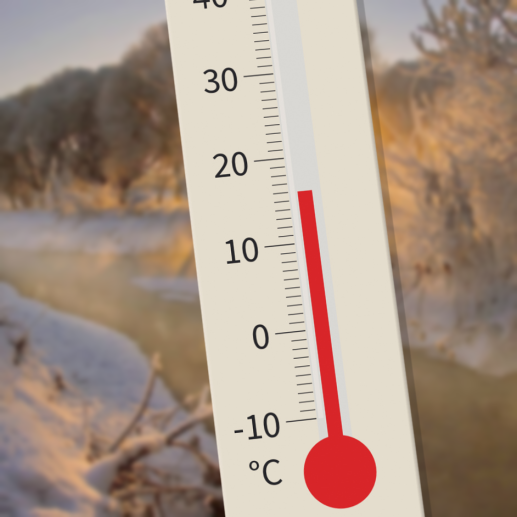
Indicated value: 16 °C
